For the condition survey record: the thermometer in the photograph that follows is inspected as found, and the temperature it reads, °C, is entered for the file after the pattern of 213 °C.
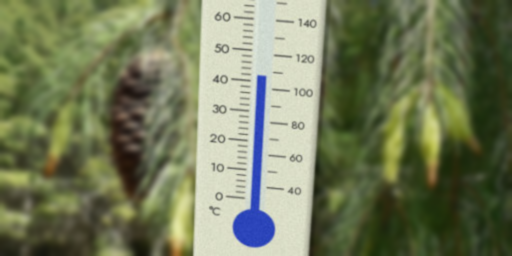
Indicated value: 42 °C
